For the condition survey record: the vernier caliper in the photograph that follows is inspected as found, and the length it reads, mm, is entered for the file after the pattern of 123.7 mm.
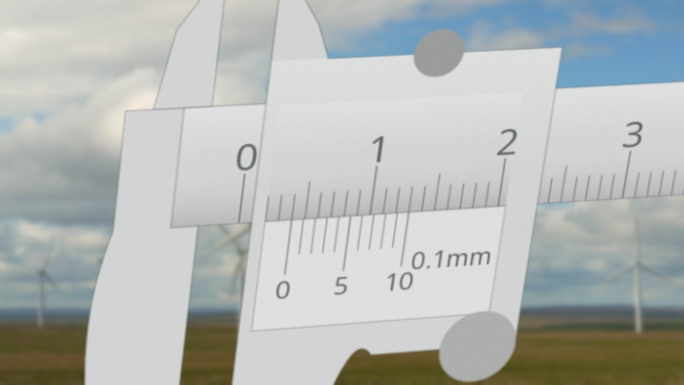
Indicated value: 4.0 mm
